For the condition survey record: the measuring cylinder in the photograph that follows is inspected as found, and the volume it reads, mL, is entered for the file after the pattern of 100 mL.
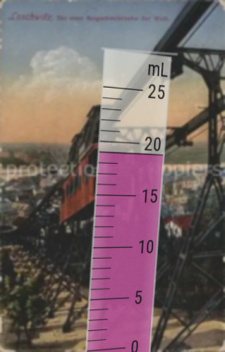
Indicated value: 19 mL
